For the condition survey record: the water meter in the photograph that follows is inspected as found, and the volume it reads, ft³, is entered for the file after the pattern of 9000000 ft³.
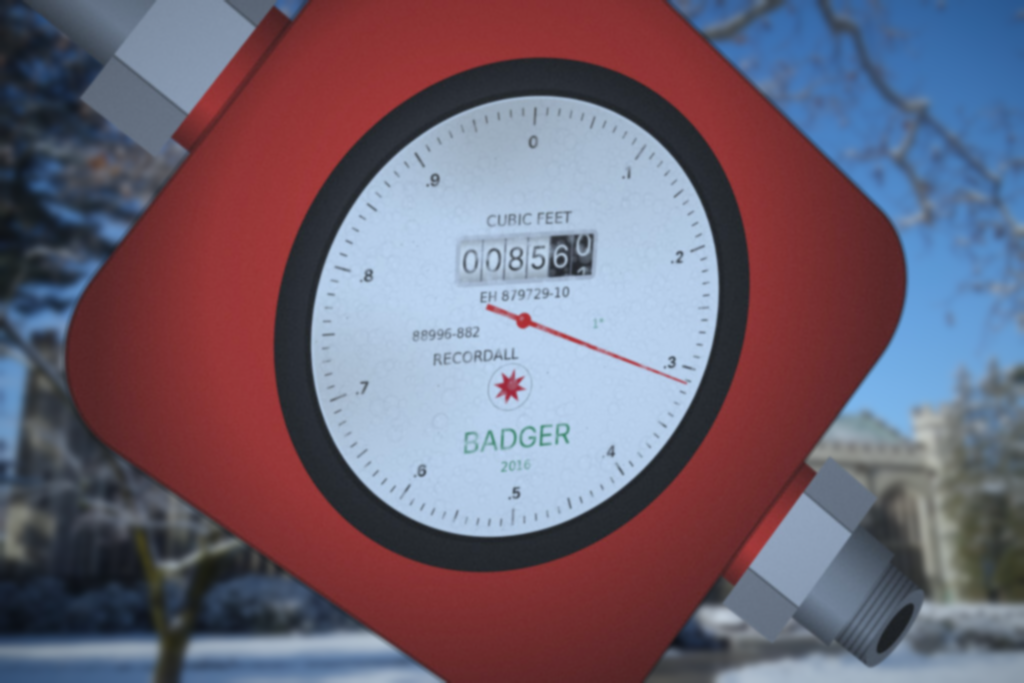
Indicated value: 8560.31 ft³
